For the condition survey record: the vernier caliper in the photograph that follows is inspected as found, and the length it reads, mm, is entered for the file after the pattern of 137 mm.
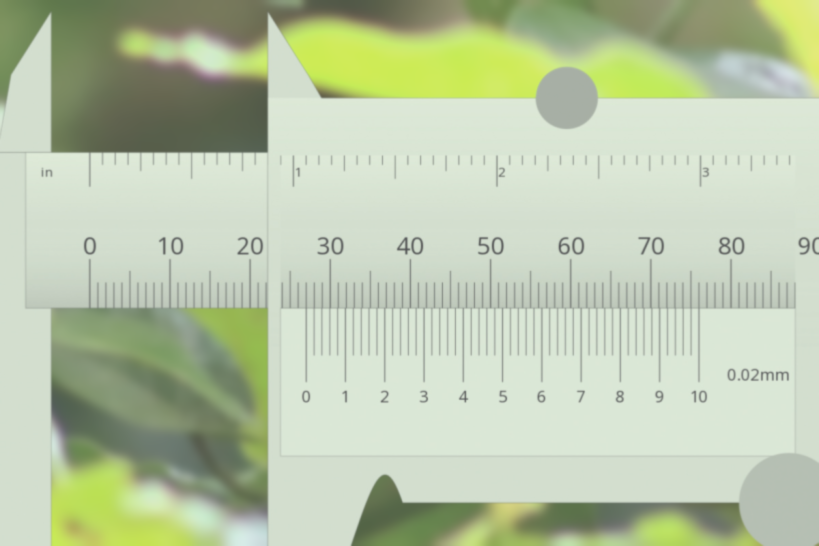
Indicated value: 27.0 mm
